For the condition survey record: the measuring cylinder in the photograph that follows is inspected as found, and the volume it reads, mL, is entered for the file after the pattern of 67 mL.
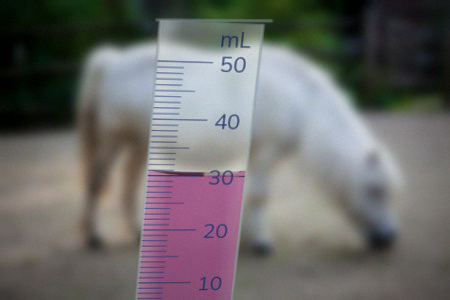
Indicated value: 30 mL
